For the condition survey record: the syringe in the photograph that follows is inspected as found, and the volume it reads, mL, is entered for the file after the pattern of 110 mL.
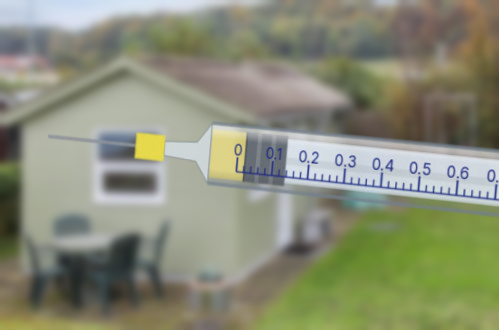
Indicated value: 0.02 mL
